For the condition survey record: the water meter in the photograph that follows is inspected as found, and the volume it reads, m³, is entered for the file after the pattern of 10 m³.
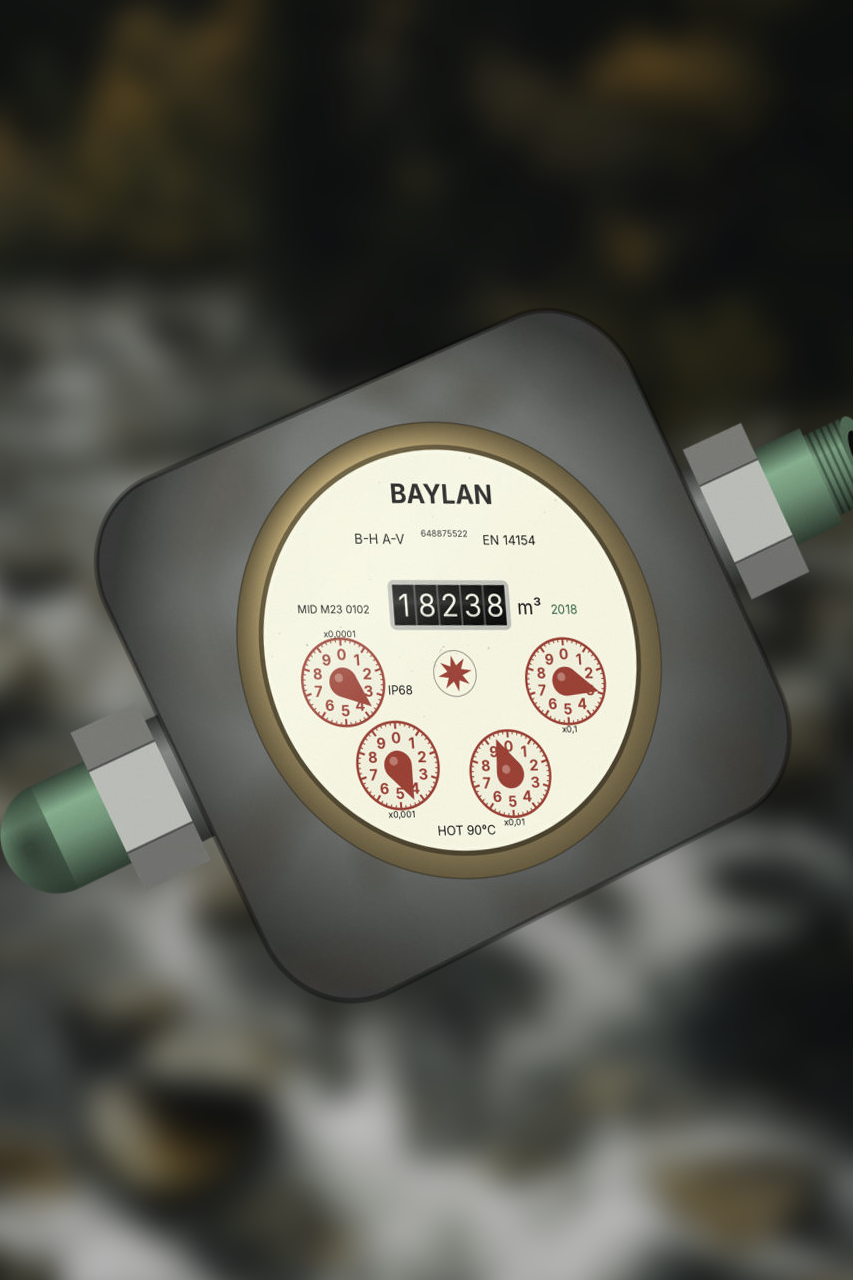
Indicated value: 18238.2943 m³
